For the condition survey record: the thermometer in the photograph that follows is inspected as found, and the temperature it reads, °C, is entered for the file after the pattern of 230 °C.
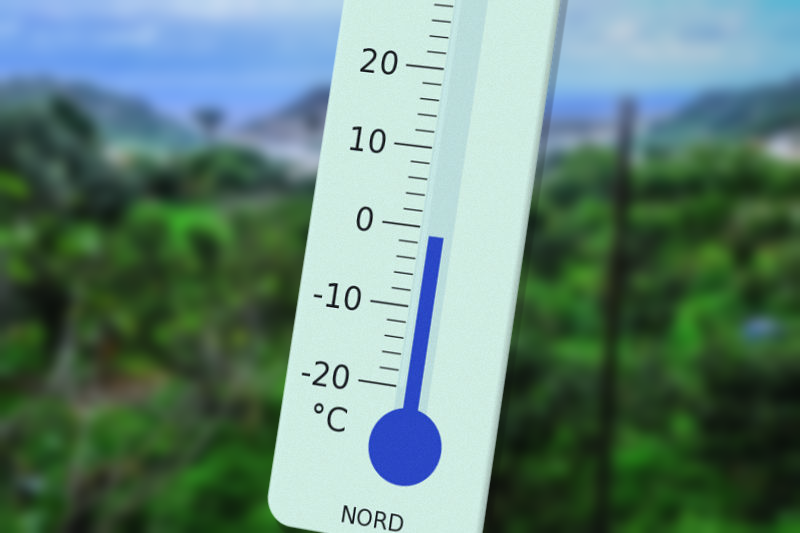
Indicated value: -1 °C
